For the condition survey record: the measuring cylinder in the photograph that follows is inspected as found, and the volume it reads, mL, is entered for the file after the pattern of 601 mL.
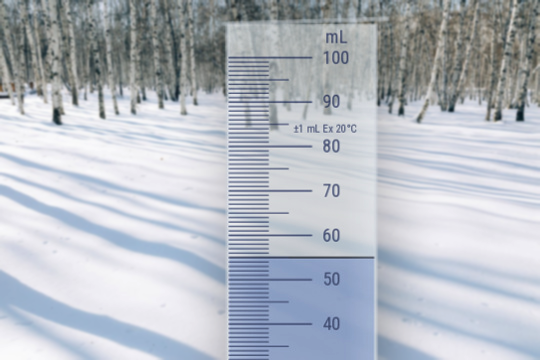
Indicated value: 55 mL
